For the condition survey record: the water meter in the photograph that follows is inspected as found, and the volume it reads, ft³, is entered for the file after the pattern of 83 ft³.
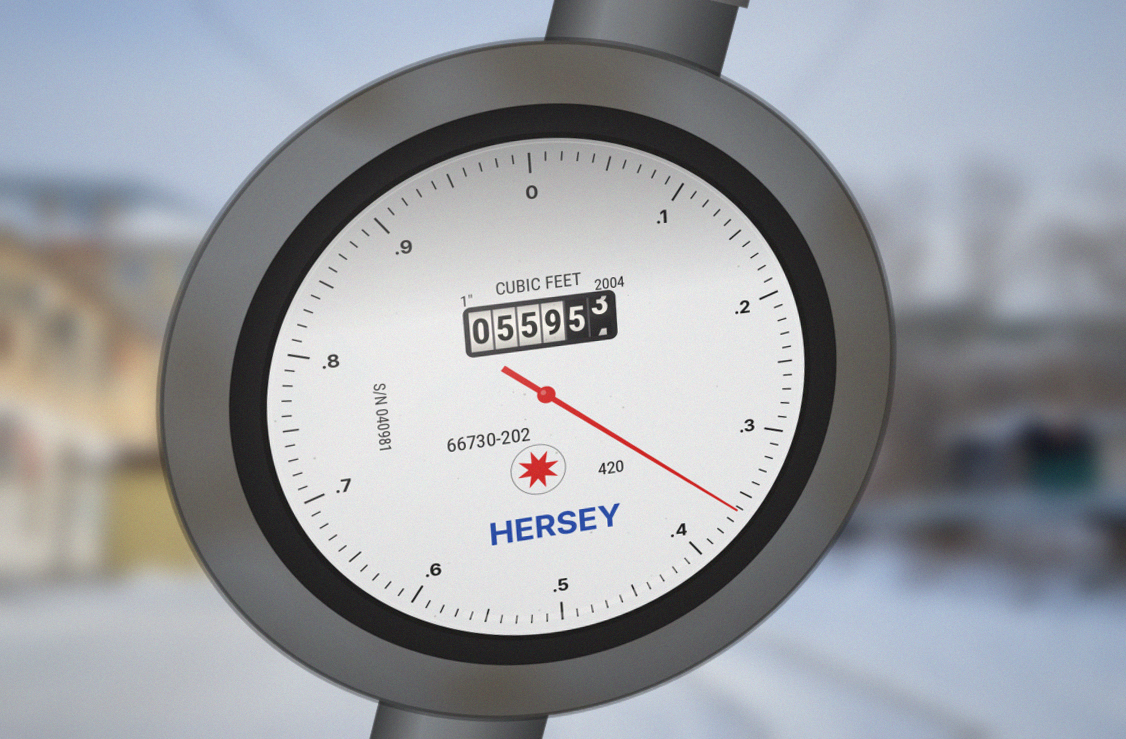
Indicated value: 55953.36 ft³
